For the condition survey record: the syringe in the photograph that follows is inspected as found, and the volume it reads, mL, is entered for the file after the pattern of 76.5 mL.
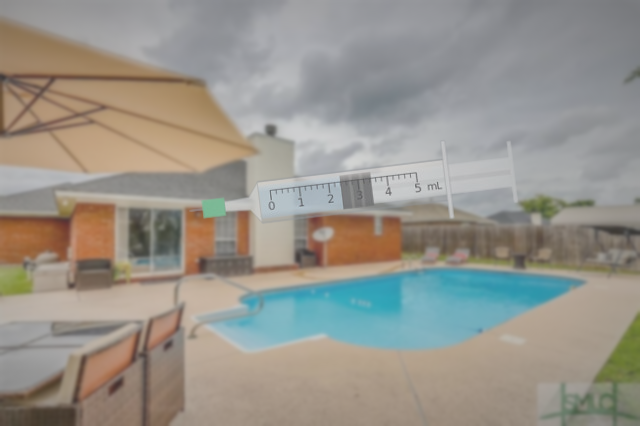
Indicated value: 2.4 mL
